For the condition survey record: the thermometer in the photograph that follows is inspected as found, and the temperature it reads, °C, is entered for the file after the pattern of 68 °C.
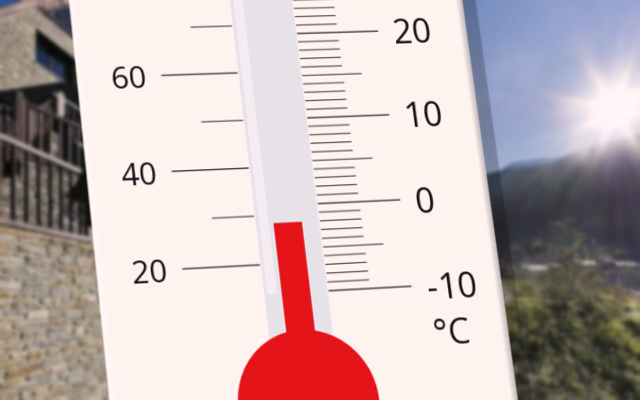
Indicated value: -2 °C
